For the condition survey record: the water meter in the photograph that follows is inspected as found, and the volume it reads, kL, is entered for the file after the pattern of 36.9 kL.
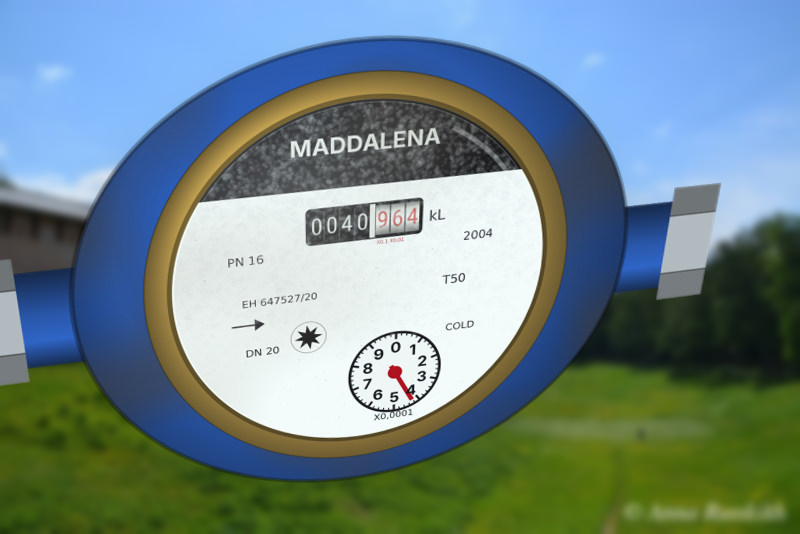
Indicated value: 40.9644 kL
